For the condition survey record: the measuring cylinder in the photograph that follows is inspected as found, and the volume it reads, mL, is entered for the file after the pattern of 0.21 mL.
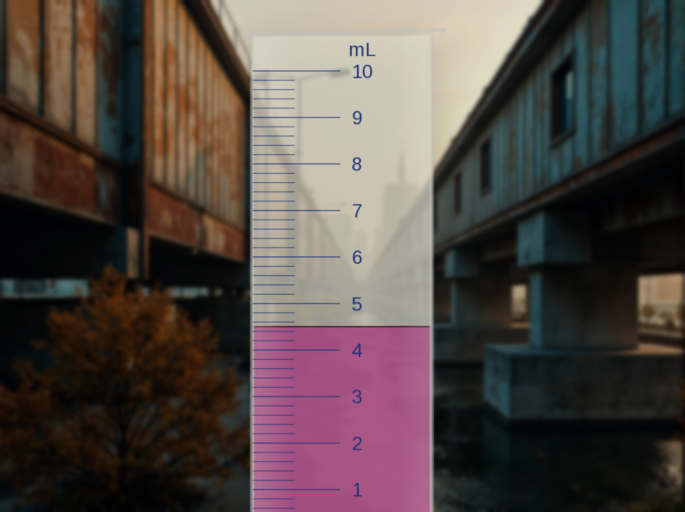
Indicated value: 4.5 mL
